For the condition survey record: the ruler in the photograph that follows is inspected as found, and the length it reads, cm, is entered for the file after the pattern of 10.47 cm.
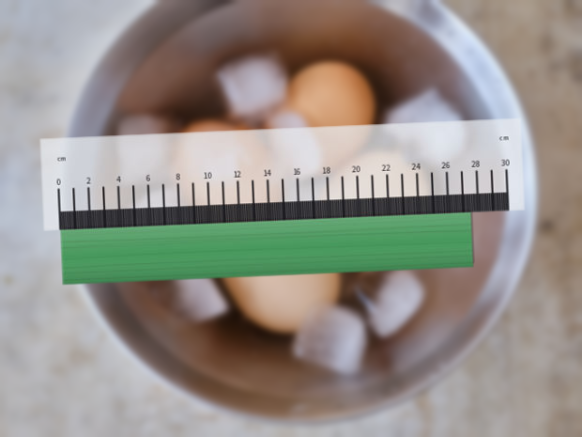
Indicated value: 27.5 cm
